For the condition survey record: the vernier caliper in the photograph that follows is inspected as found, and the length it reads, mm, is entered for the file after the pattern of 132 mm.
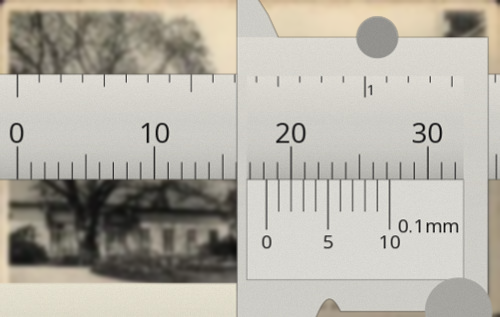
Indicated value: 18.2 mm
